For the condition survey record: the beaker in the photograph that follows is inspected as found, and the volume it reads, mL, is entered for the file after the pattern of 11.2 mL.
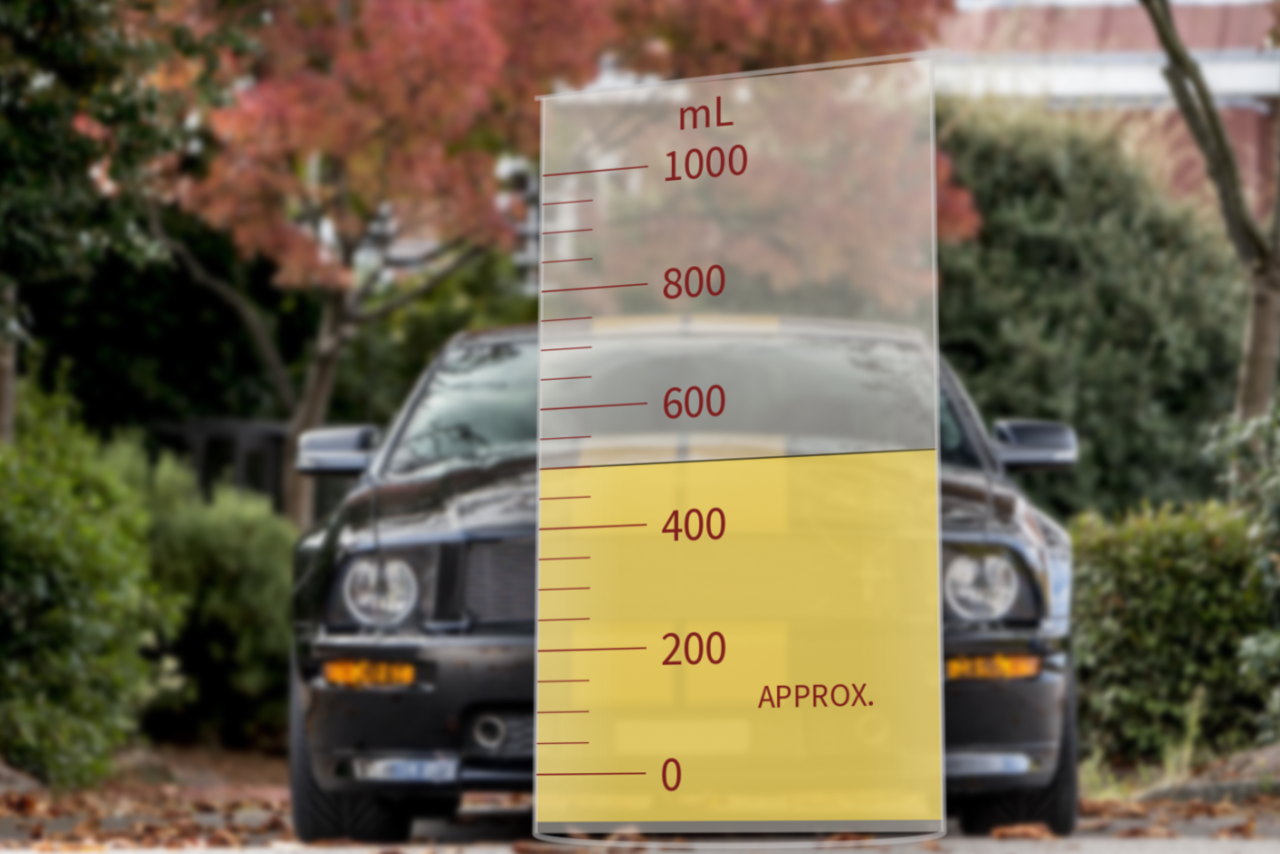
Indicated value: 500 mL
